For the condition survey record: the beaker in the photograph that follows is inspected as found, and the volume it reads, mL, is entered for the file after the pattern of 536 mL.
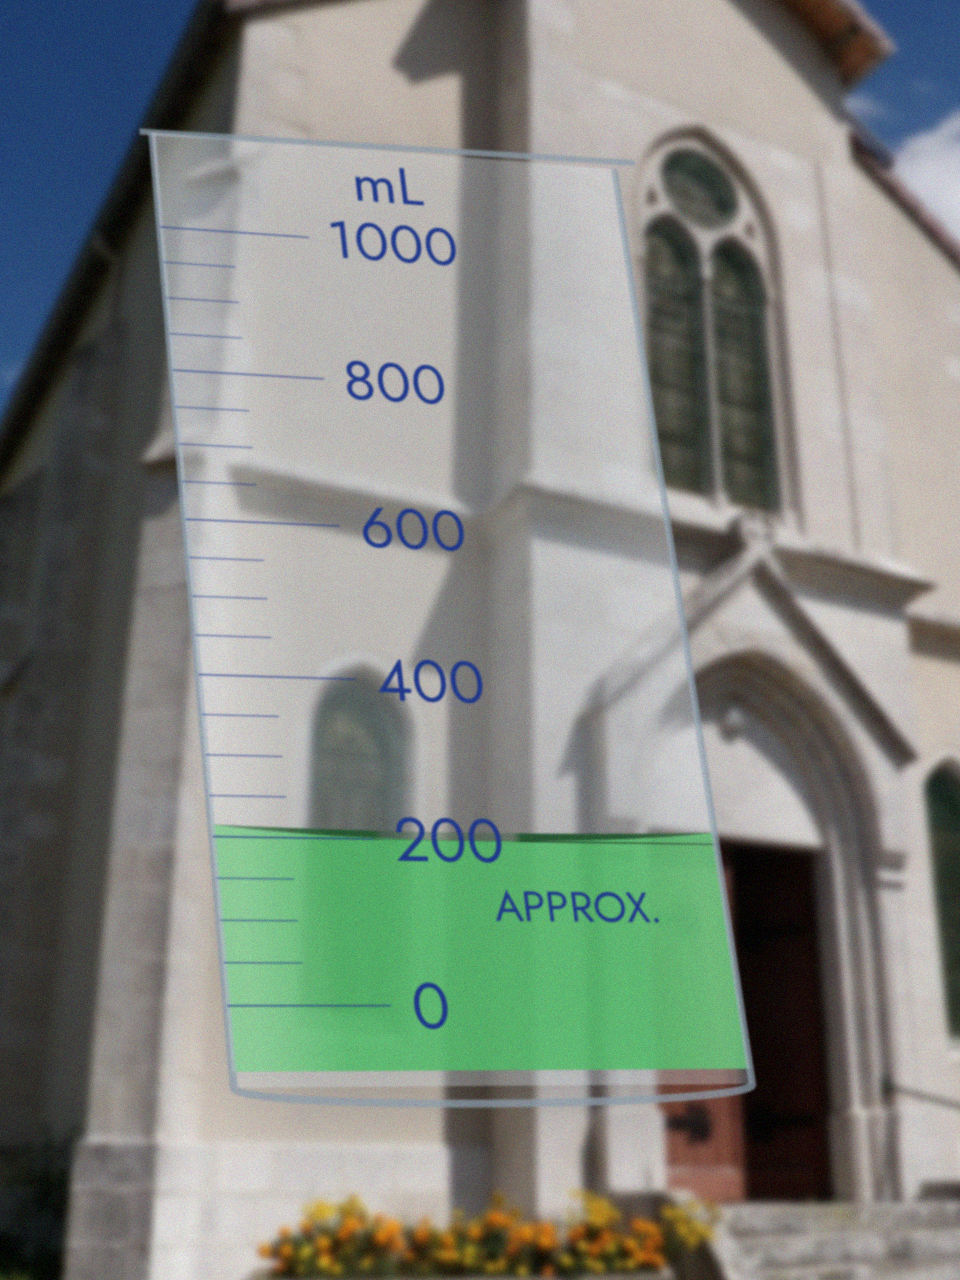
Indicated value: 200 mL
